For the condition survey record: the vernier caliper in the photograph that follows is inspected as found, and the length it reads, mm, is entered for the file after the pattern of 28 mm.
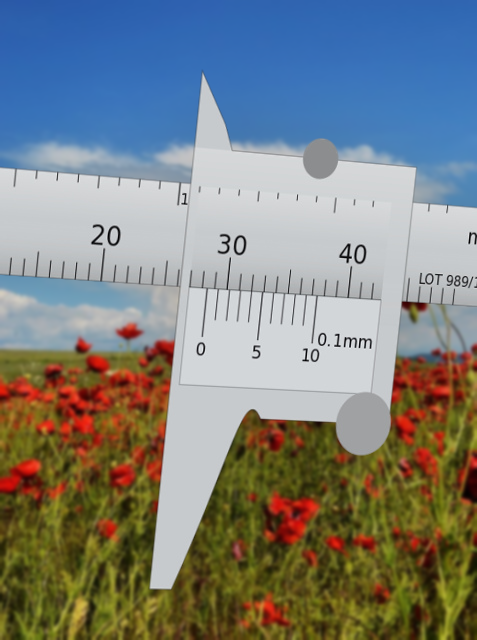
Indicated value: 28.4 mm
